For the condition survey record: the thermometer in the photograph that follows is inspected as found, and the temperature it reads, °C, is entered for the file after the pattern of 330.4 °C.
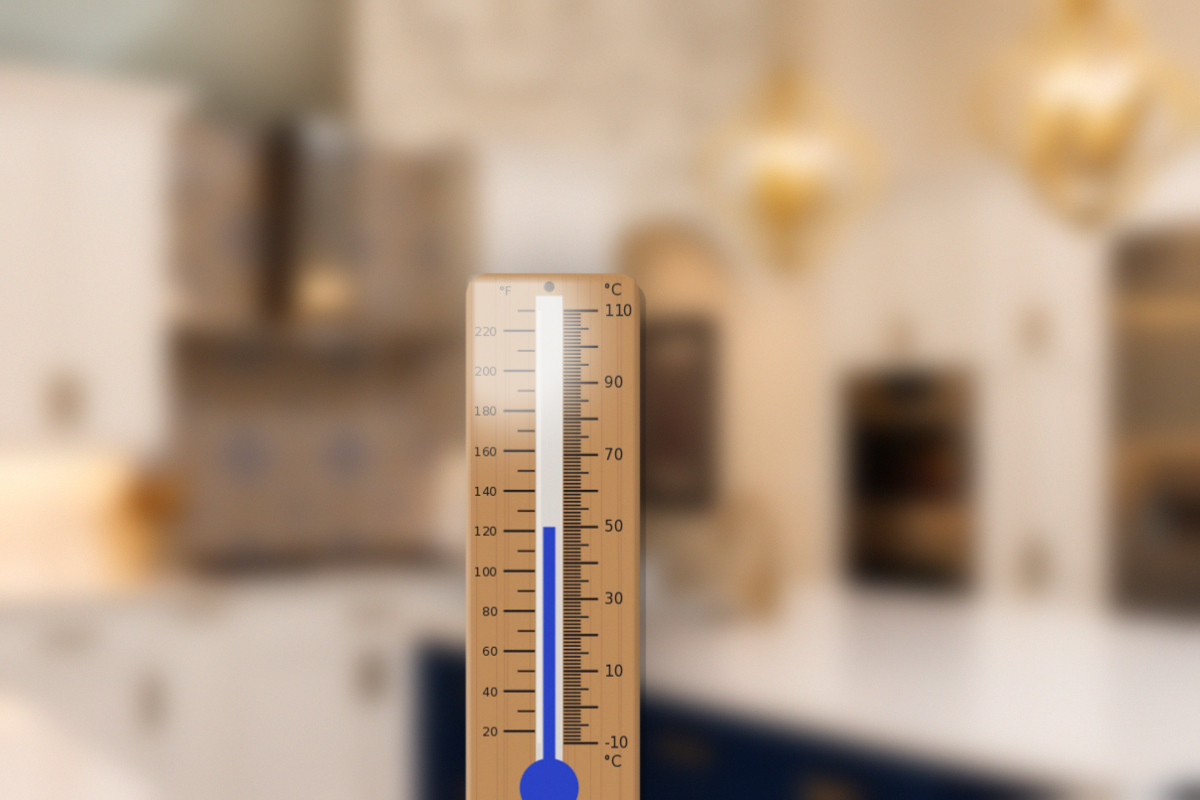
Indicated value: 50 °C
